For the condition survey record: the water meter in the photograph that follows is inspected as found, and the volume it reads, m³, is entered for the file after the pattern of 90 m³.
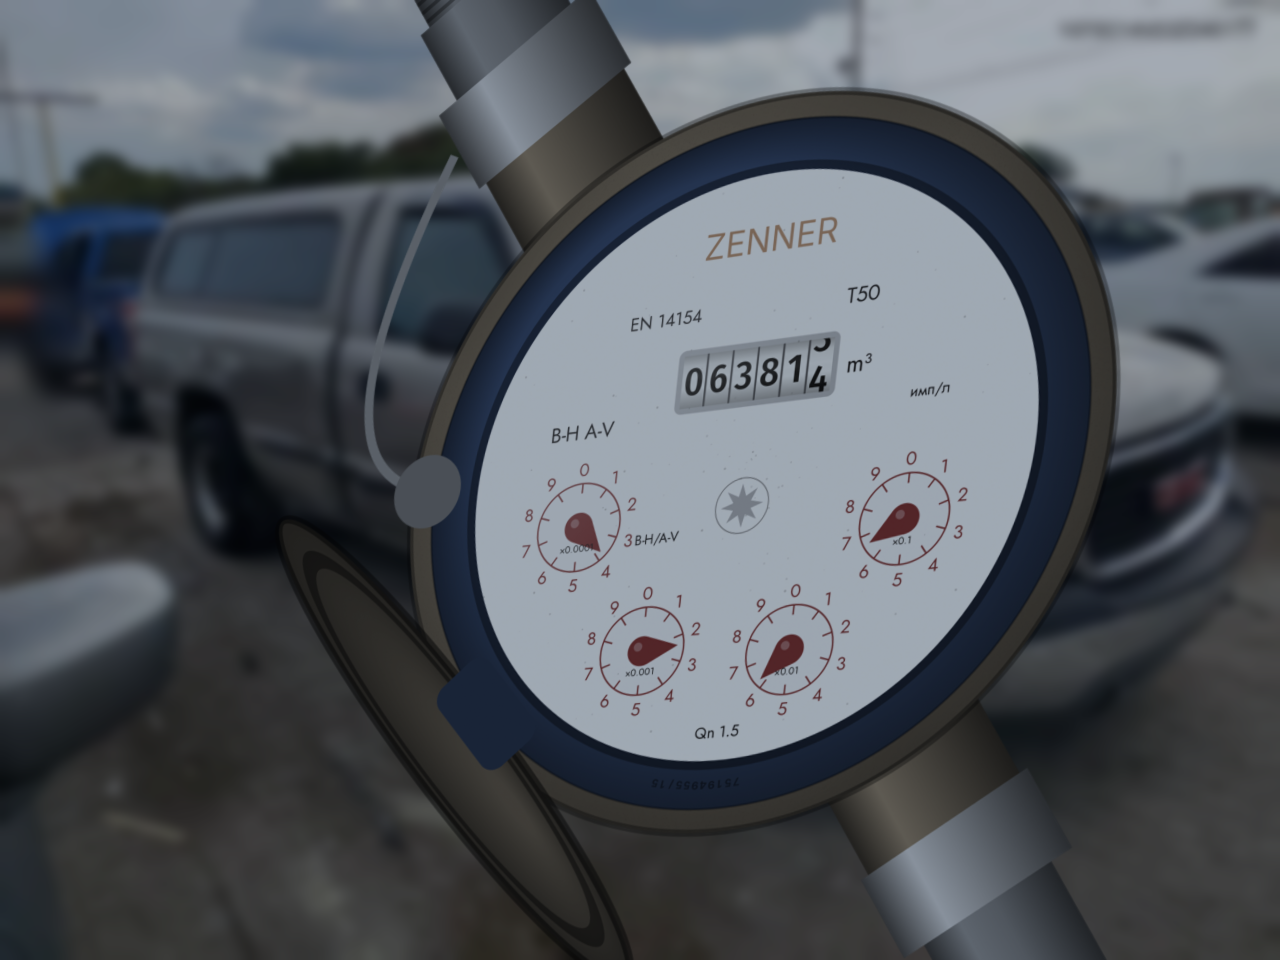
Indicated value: 63813.6623 m³
